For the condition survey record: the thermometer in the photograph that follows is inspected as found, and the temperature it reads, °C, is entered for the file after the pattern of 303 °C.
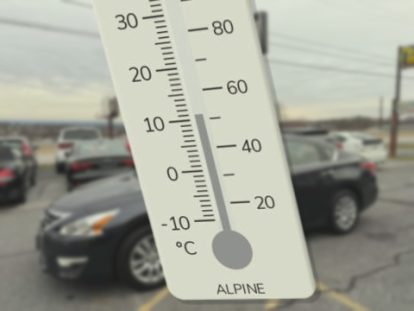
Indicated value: 11 °C
